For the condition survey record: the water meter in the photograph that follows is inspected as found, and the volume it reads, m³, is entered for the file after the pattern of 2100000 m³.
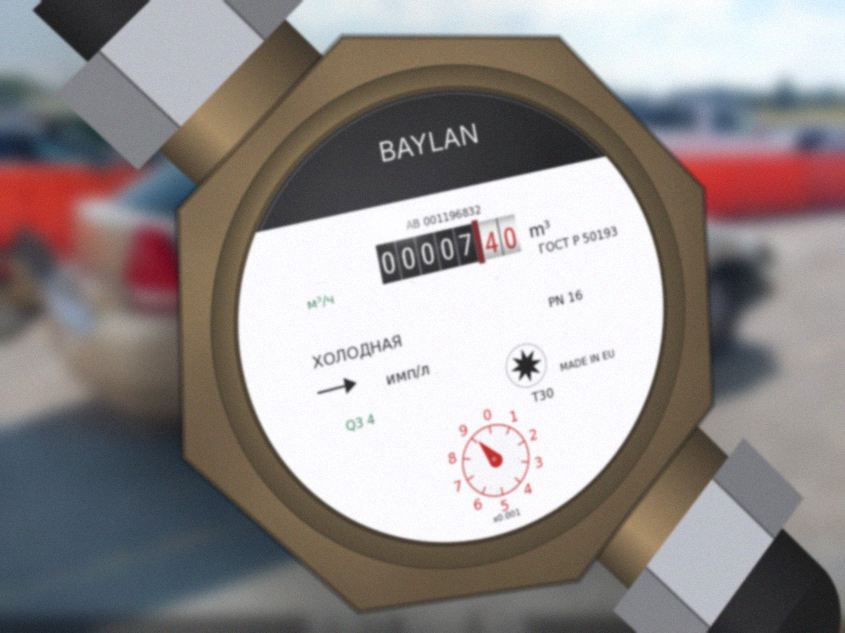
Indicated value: 7.399 m³
